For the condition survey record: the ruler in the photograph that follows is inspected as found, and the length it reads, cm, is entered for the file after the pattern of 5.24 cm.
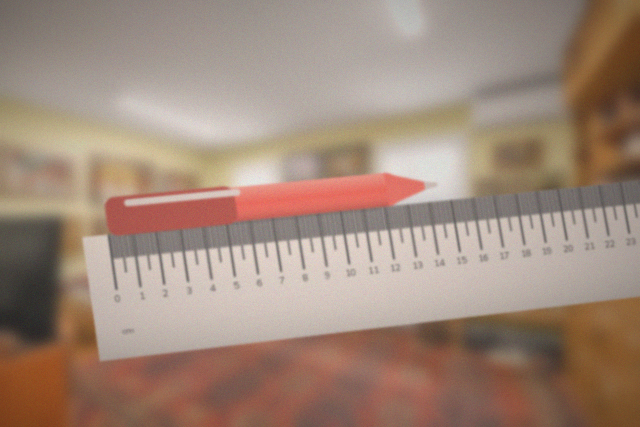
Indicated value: 14.5 cm
